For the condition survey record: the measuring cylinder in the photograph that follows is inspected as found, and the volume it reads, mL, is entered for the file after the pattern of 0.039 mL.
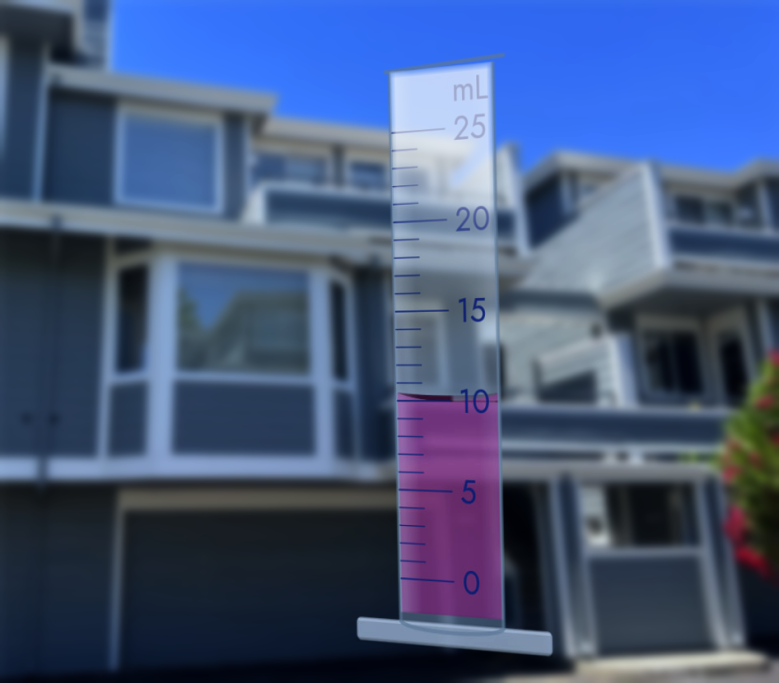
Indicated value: 10 mL
